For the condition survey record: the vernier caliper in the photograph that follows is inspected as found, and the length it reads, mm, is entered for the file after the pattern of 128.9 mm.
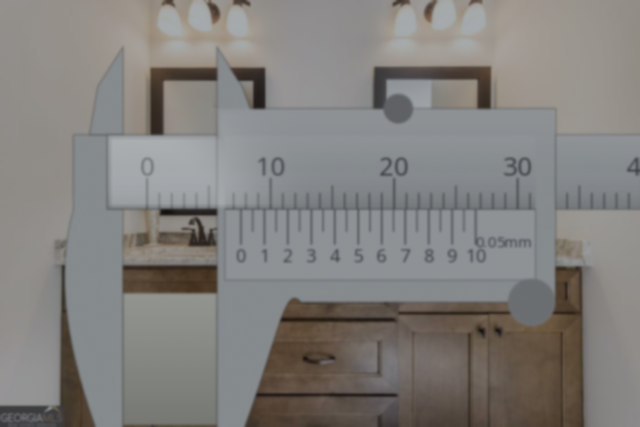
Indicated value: 7.6 mm
